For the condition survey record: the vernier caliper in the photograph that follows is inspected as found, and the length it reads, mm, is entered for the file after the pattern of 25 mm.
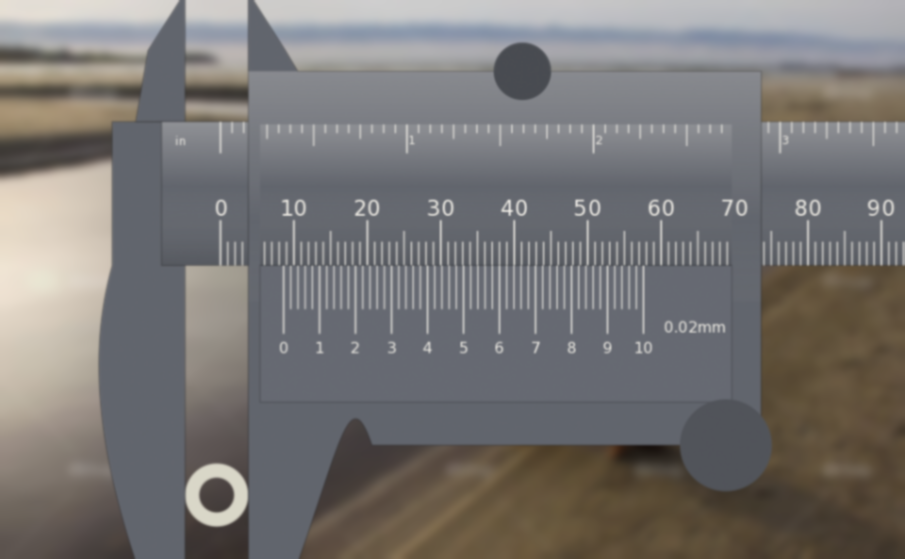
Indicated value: 8.6 mm
